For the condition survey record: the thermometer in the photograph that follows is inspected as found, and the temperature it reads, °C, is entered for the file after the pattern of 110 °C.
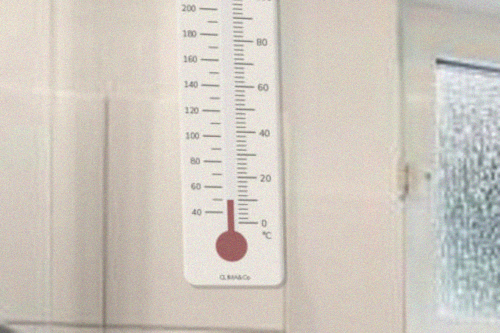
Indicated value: 10 °C
